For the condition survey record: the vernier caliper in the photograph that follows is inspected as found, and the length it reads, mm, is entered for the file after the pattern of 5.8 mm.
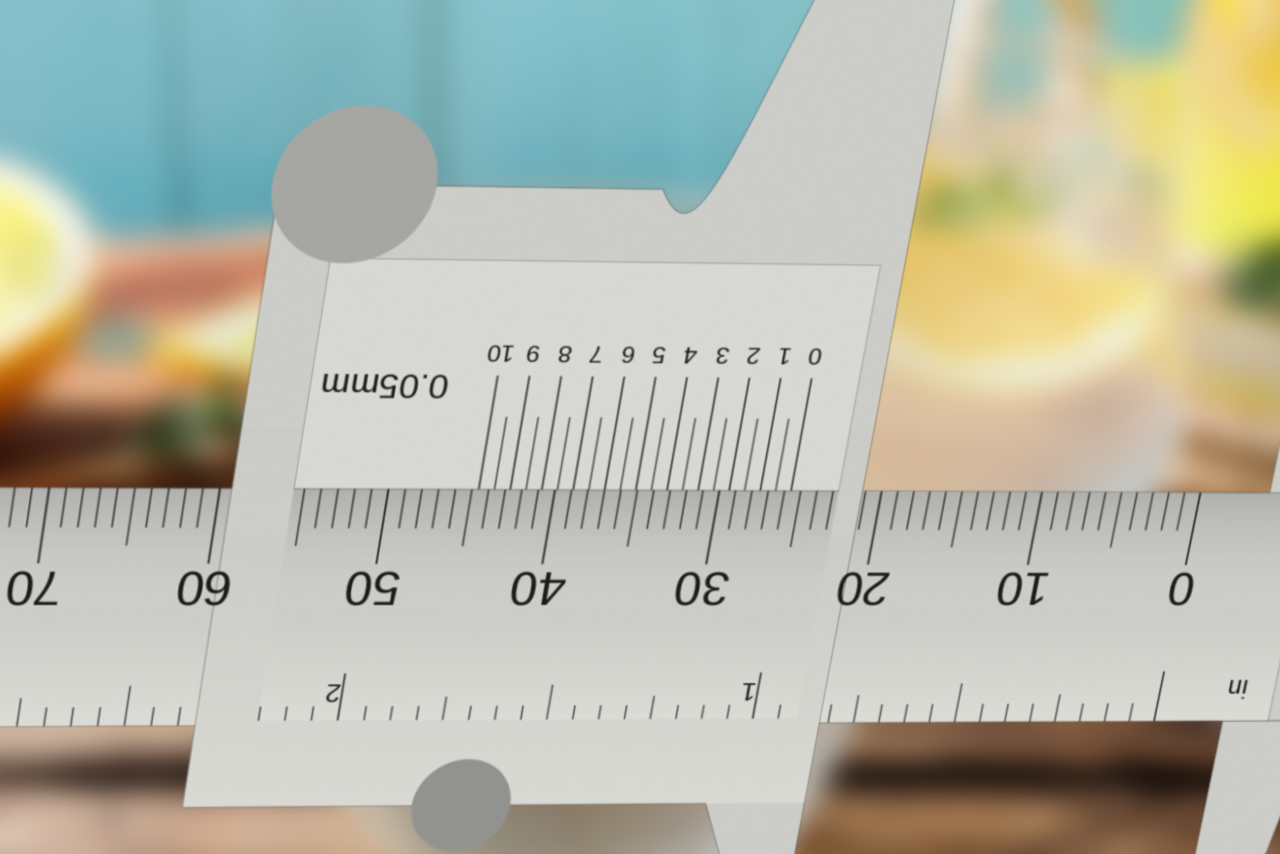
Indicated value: 25.6 mm
